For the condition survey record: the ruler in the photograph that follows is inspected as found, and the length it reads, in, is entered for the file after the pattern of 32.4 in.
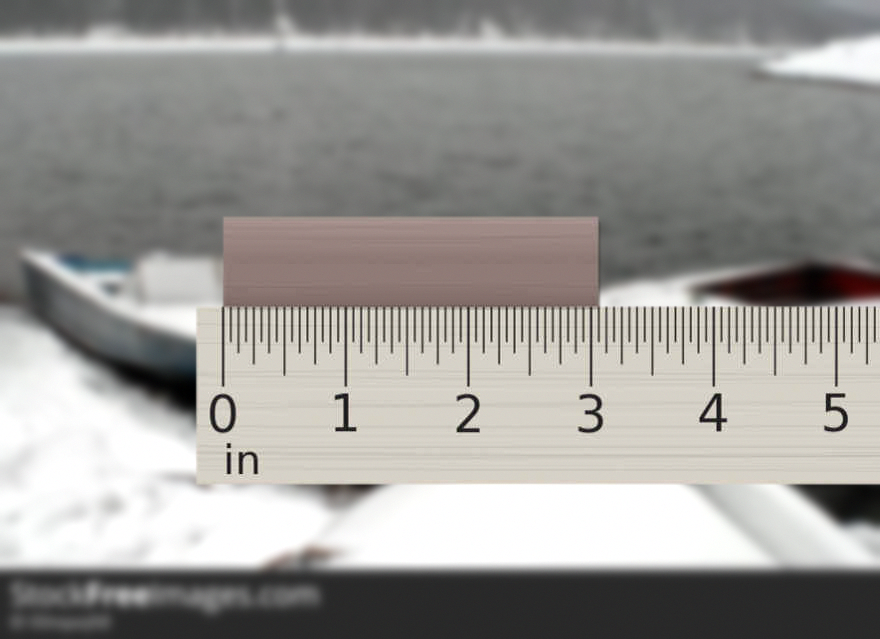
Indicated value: 3.0625 in
